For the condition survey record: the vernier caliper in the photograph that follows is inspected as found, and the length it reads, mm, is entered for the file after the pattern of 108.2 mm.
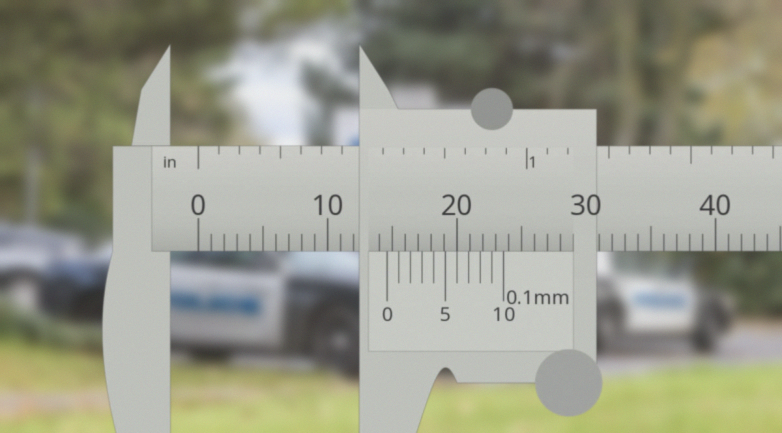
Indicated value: 14.6 mm
